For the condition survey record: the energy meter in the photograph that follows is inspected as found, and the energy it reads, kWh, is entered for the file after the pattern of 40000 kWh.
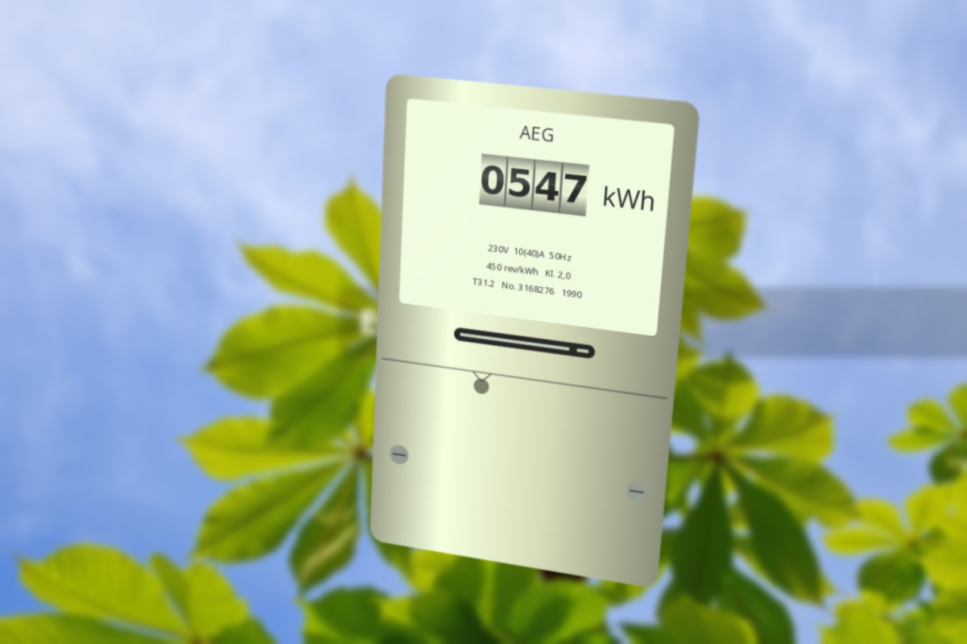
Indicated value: 547 kWh
